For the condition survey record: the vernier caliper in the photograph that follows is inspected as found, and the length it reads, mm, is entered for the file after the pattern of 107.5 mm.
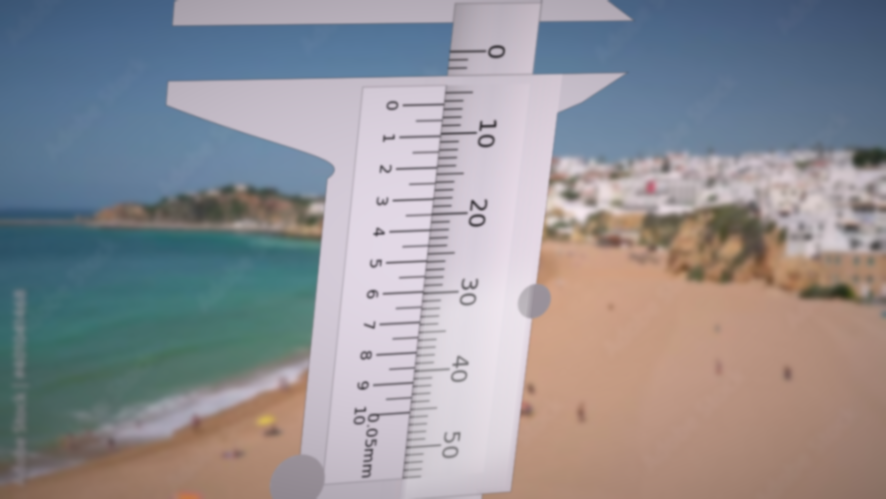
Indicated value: 6.4 mm
